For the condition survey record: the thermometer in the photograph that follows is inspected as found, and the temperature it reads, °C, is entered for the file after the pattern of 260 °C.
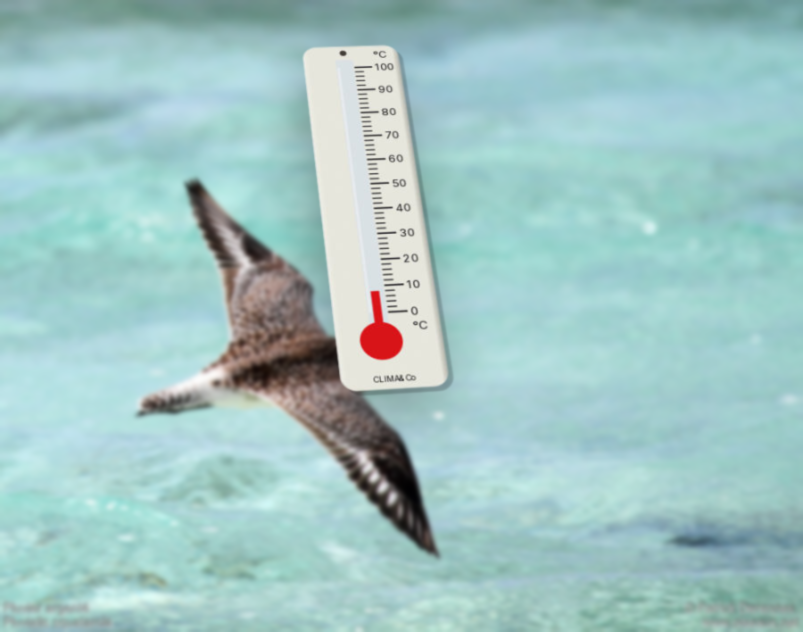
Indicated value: 8 °C
